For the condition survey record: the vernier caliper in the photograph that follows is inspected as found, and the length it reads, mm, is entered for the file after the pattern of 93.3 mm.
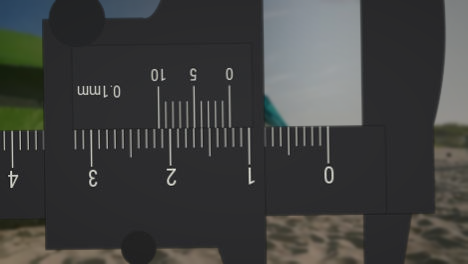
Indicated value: 12.4 mm
